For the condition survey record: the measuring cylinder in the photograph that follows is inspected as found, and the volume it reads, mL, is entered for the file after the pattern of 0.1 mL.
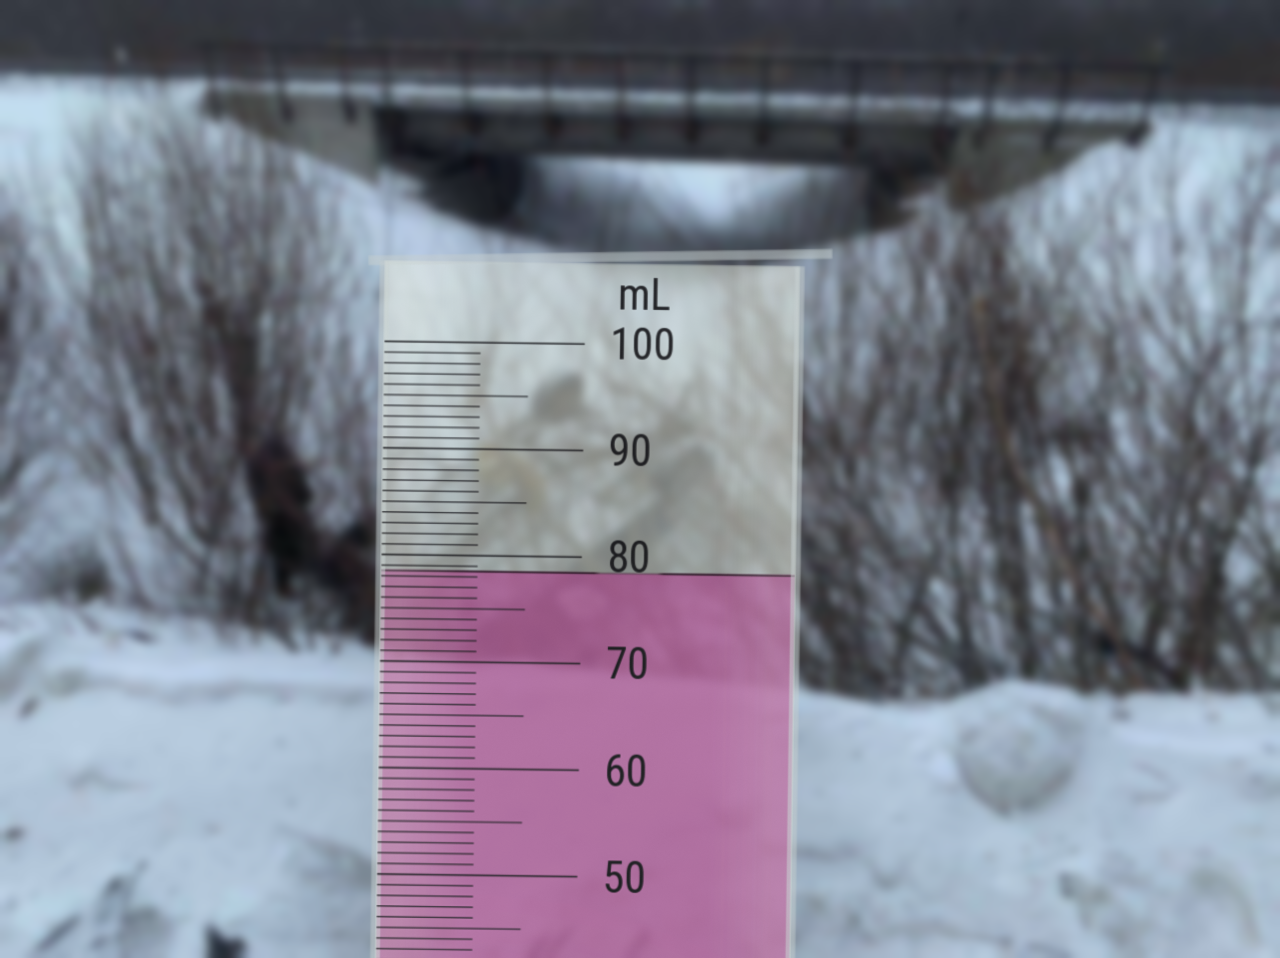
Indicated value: 78.5 mL
